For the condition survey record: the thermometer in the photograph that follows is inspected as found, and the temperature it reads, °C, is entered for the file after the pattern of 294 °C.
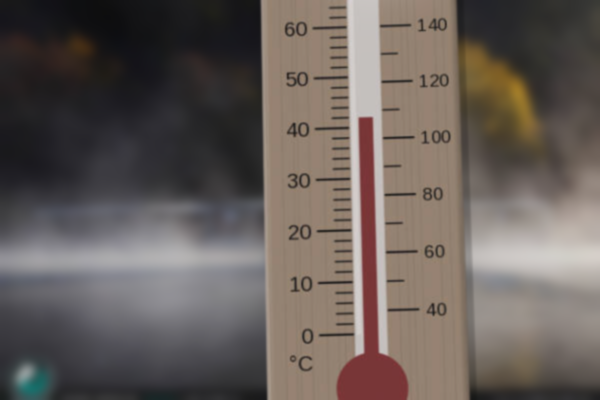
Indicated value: 42 °C
